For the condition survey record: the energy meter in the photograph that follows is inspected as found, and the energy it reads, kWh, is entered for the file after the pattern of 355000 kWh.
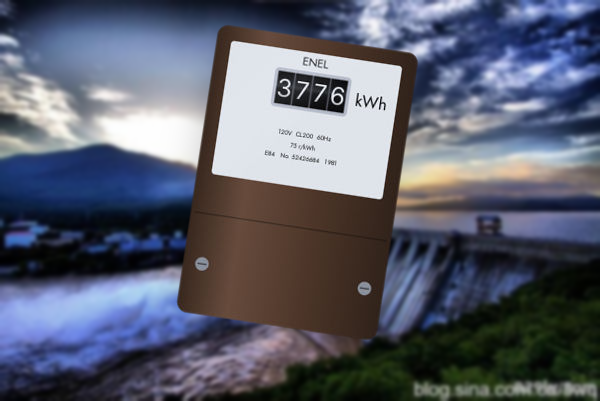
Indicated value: 3776 kWh
